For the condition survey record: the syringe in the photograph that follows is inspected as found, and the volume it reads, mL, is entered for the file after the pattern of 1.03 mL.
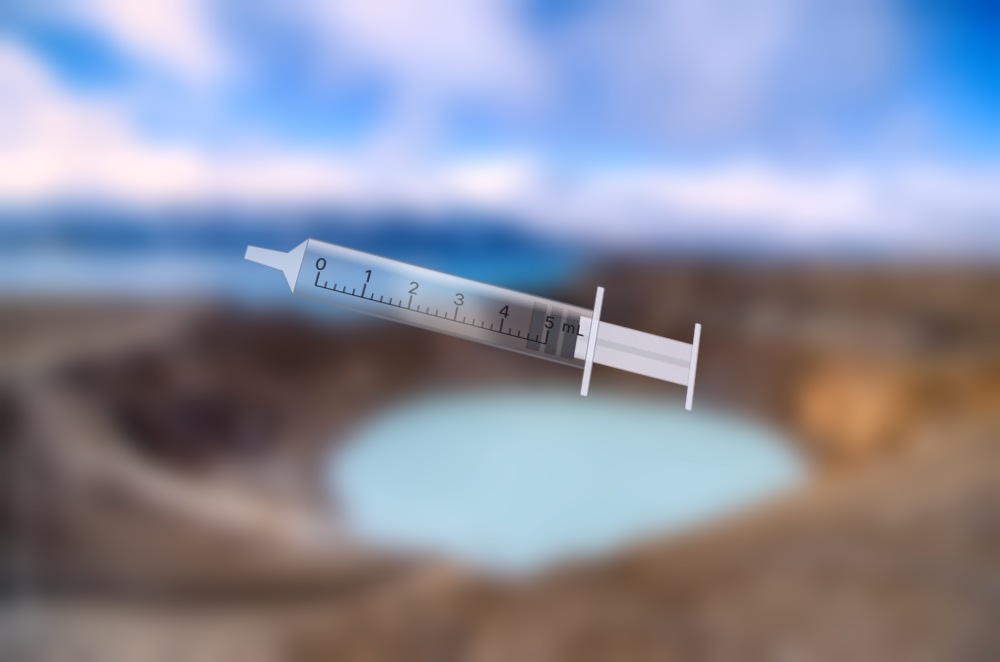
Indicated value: 4.6 mL
